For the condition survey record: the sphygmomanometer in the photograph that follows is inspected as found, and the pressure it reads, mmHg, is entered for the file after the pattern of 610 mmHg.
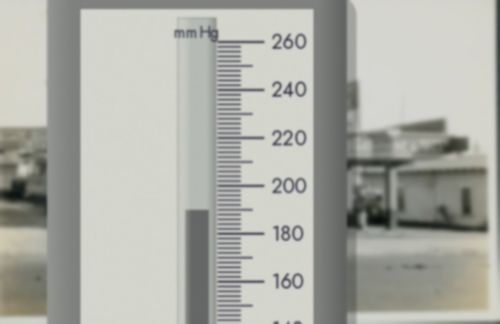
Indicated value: 190 mmHg
